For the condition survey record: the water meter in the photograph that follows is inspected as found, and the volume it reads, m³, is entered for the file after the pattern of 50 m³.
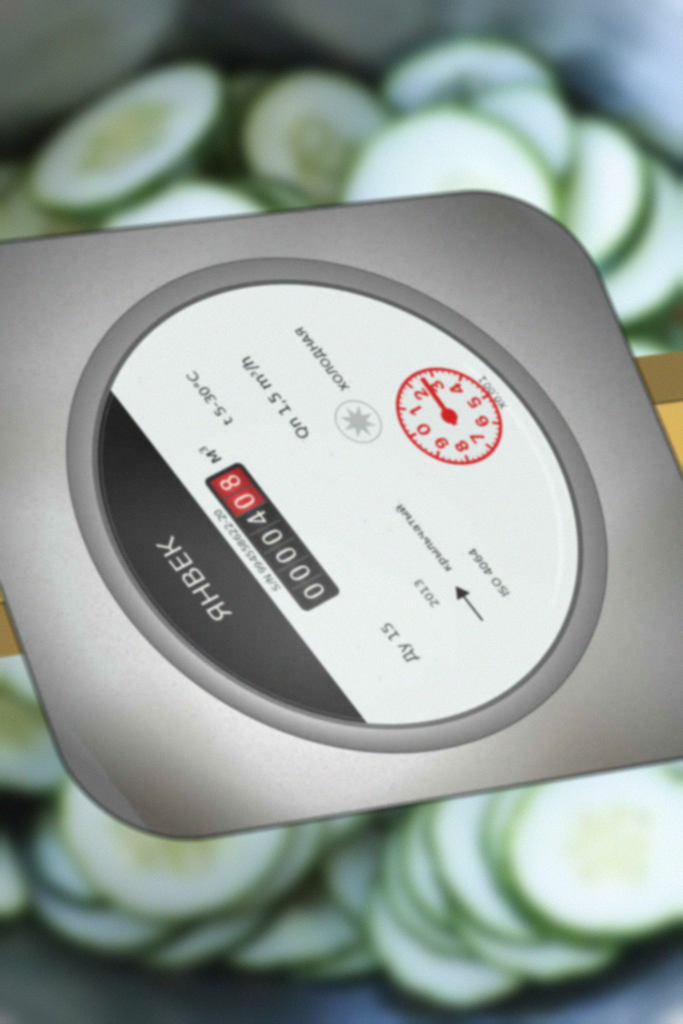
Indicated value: 4.082 m³
